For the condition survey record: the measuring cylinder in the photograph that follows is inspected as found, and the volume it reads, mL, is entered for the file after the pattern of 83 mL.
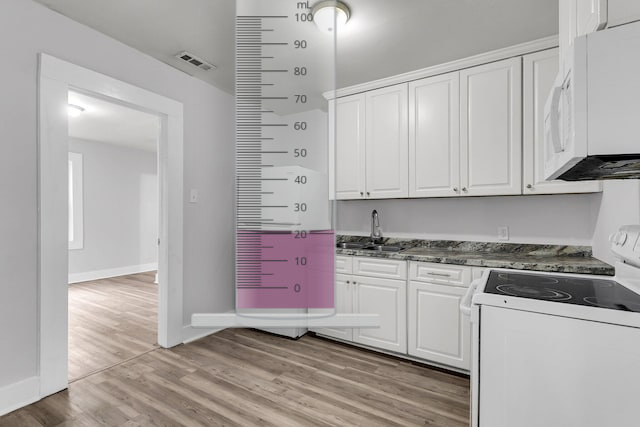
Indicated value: 20 mL
